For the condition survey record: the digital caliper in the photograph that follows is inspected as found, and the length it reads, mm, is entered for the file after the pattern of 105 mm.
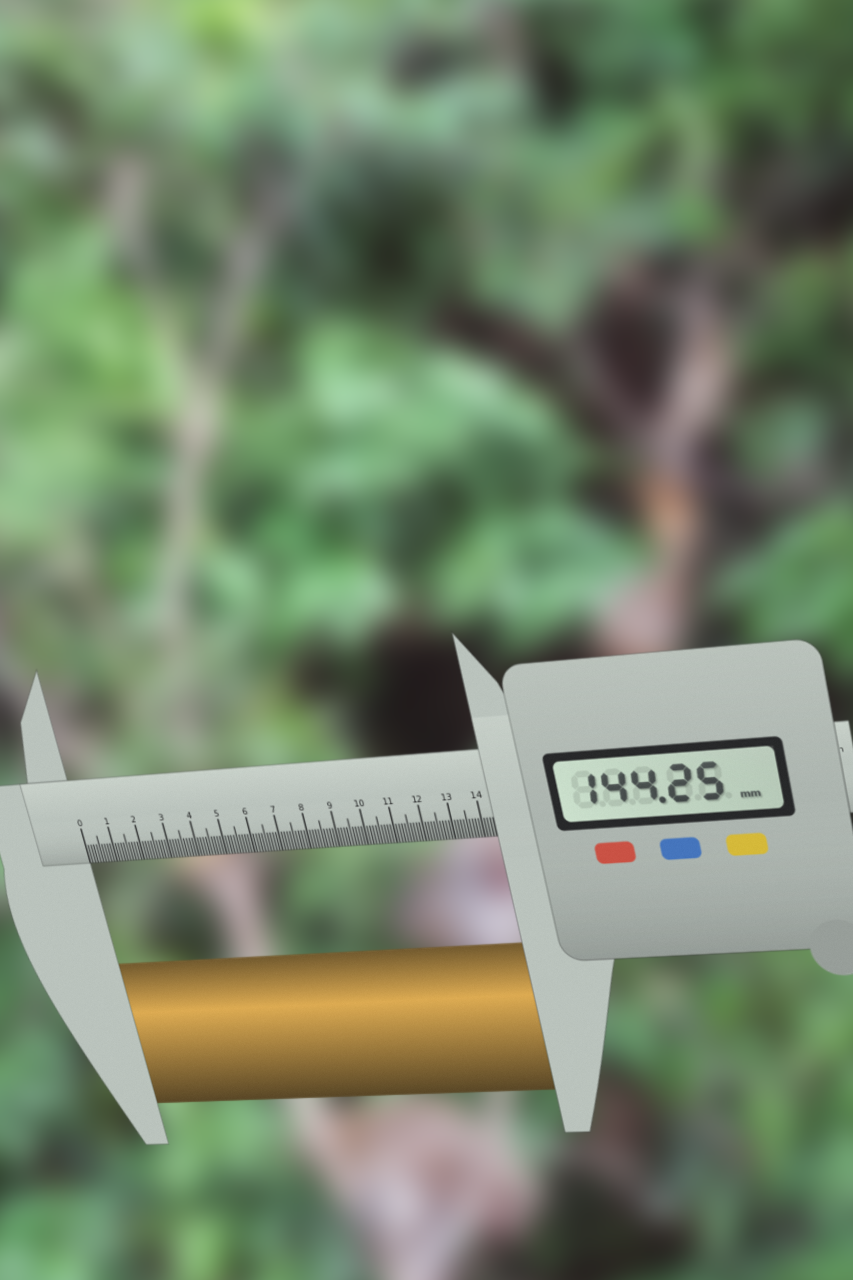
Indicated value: 144.25 mm
